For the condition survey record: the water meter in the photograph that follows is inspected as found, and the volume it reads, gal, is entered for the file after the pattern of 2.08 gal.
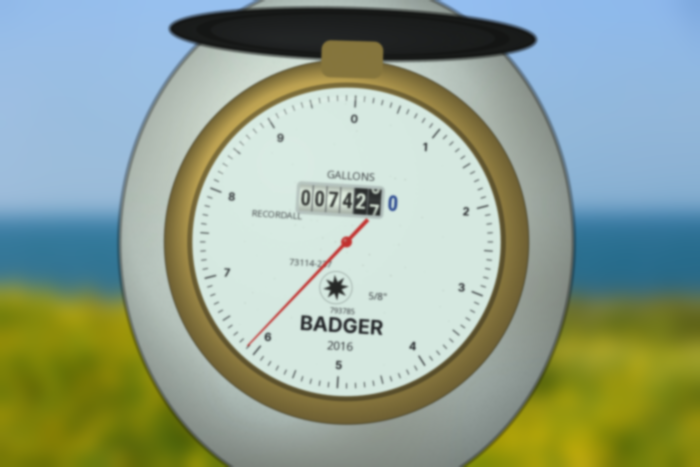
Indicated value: 74266.1 gal
